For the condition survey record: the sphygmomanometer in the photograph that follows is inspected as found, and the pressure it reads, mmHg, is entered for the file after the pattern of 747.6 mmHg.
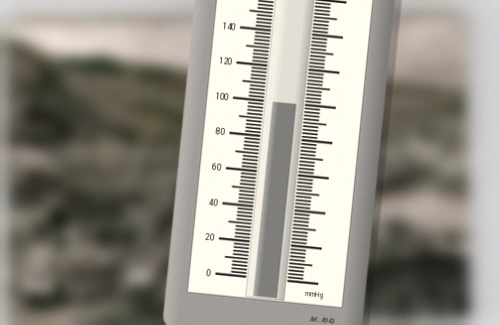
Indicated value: 100 mmHg
